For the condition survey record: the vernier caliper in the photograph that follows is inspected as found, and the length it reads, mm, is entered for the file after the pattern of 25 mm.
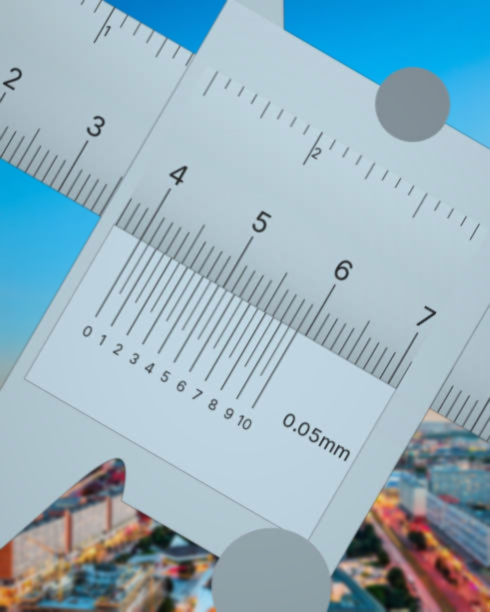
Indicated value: 40.0 mm
